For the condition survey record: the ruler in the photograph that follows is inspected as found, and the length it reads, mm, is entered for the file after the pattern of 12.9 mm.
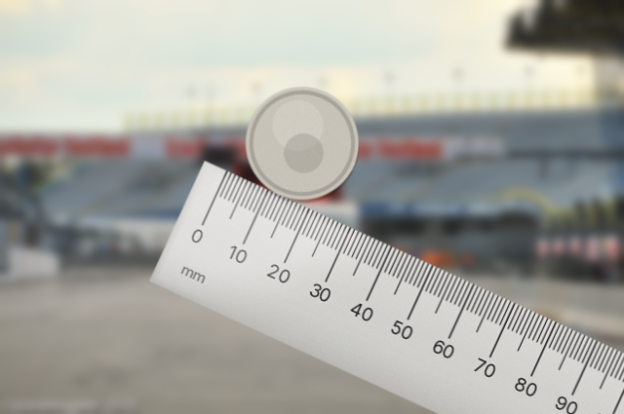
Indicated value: 25 mm
